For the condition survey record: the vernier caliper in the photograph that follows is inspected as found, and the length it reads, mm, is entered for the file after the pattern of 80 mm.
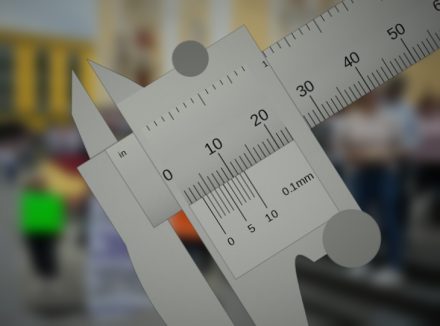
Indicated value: 3.2 mm
